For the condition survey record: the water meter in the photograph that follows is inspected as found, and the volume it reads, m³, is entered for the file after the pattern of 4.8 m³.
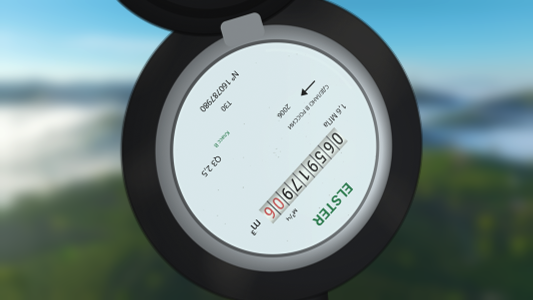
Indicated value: 659179.06 m³
